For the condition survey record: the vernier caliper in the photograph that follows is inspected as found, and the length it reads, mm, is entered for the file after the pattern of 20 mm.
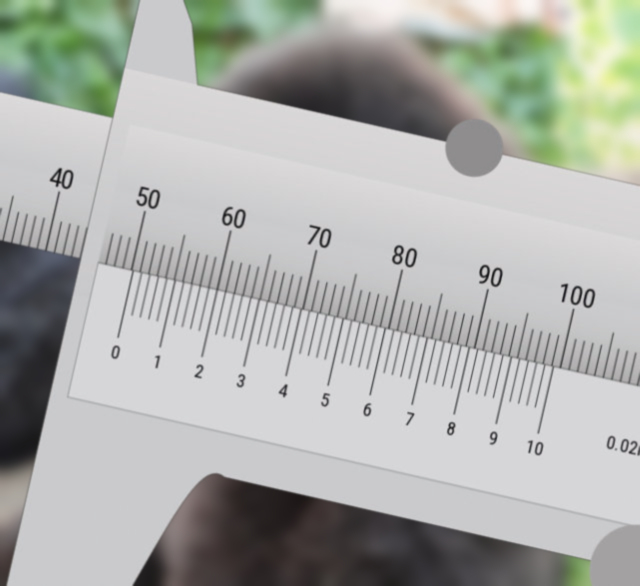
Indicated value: 50.2 mm
